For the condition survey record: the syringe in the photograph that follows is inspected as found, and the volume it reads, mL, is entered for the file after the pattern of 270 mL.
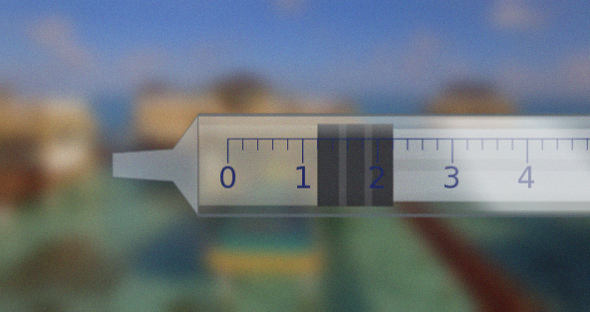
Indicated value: 1.2 mL
